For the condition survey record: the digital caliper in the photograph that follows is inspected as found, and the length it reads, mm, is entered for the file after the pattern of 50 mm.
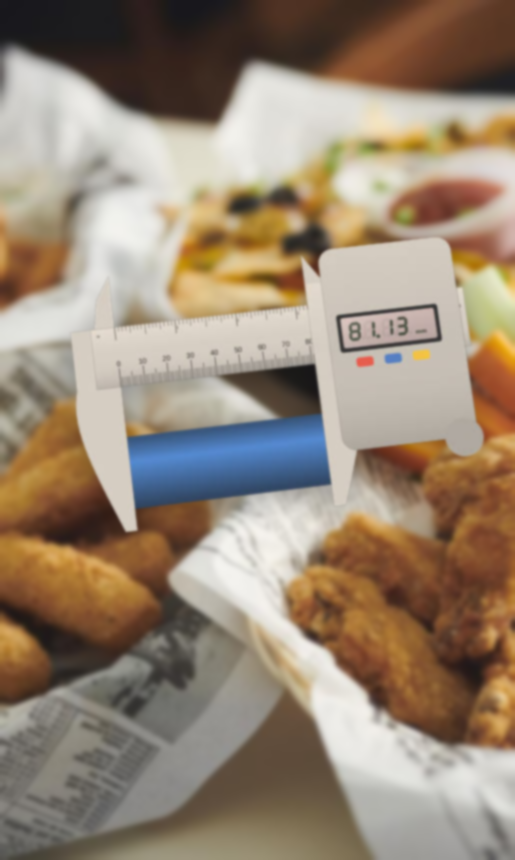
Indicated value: 81.13 mm
